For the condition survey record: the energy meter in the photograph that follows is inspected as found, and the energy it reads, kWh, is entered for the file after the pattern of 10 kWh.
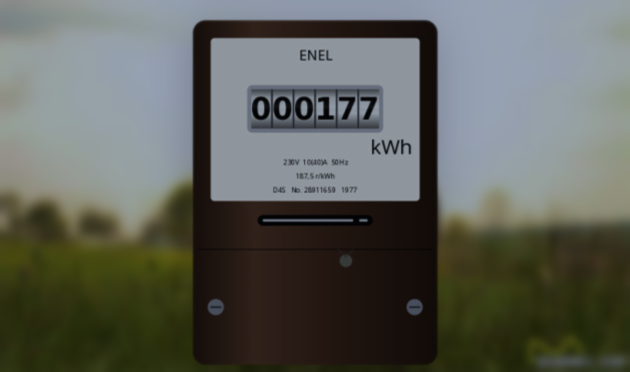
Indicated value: 177 kWh
